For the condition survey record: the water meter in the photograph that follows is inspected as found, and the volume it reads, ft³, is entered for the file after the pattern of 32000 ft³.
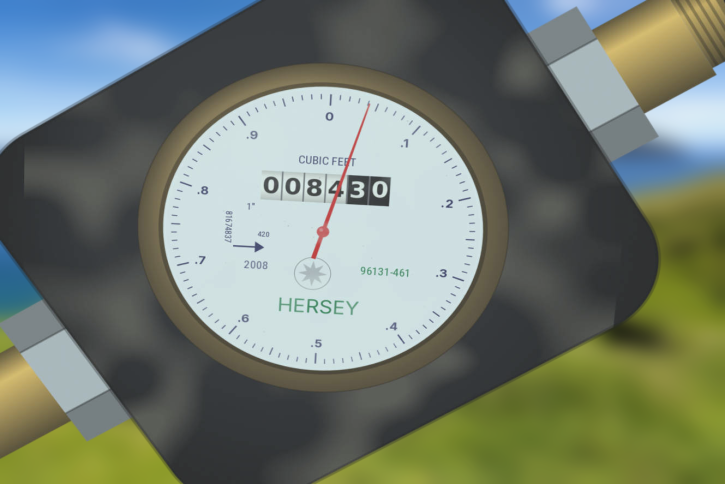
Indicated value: 8430.04 ft³
